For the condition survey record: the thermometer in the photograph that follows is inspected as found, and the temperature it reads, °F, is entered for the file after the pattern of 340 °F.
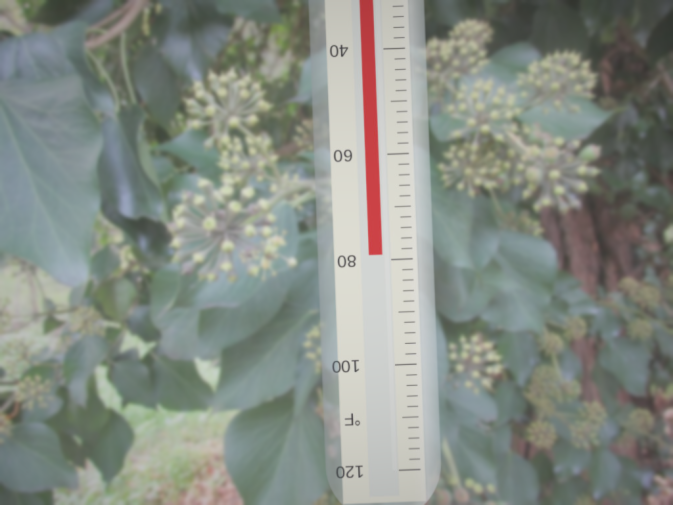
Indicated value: 79 °F
